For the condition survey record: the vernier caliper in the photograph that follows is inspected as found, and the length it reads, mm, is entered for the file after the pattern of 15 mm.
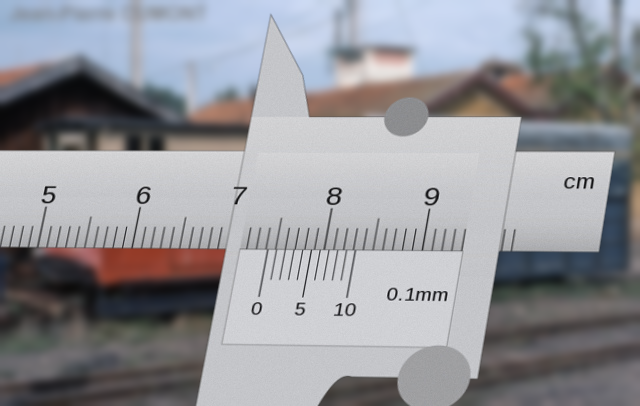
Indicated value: 74.2 mm
